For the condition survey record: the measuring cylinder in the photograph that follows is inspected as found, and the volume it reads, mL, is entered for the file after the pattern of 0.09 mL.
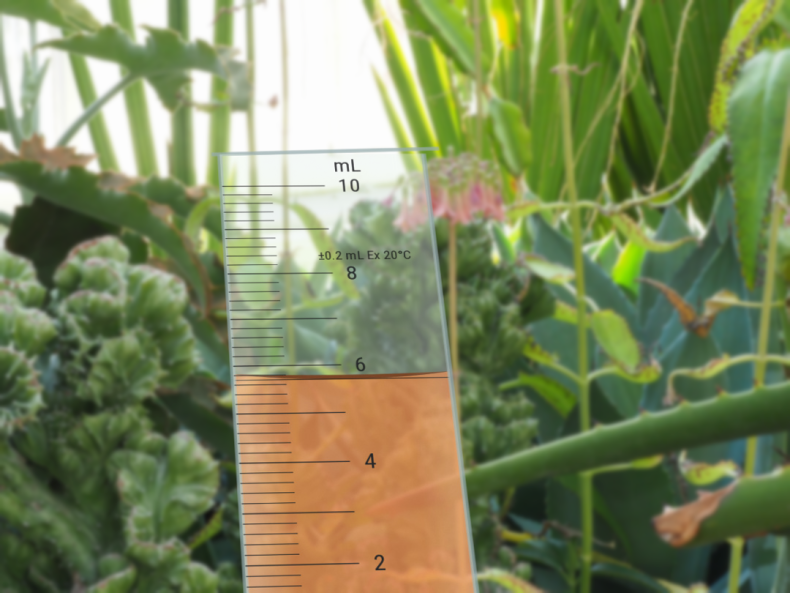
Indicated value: 5.7 mL
